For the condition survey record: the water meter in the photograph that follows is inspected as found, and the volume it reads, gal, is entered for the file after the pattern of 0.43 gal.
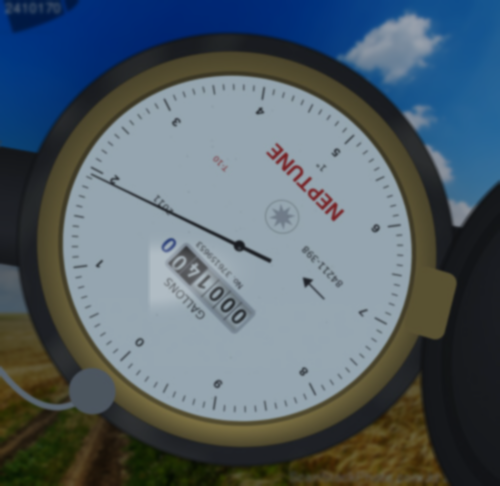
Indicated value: 1401.9 gal
